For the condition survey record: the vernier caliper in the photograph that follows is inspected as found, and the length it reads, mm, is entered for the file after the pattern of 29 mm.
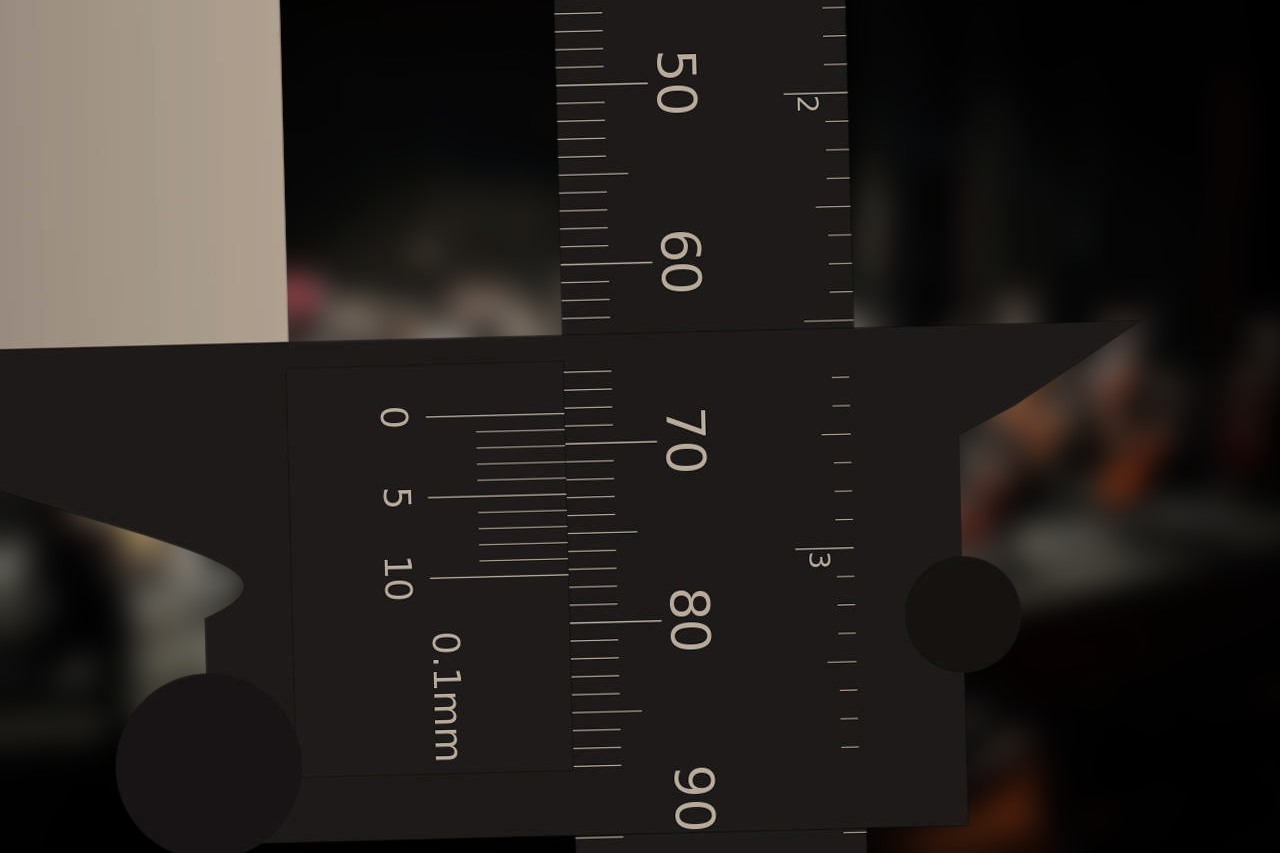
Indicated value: 68.3 mm
